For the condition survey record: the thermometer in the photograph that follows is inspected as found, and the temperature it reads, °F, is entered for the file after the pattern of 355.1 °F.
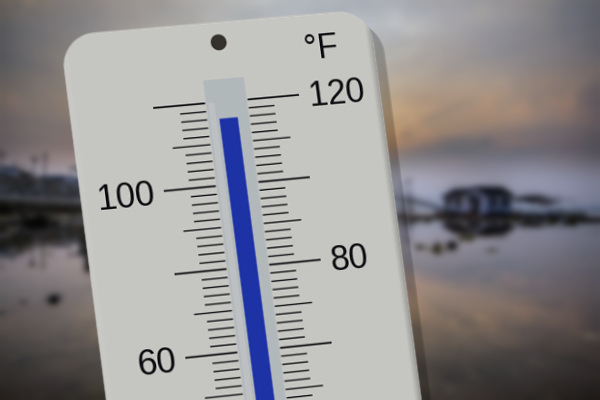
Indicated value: 116 °F
